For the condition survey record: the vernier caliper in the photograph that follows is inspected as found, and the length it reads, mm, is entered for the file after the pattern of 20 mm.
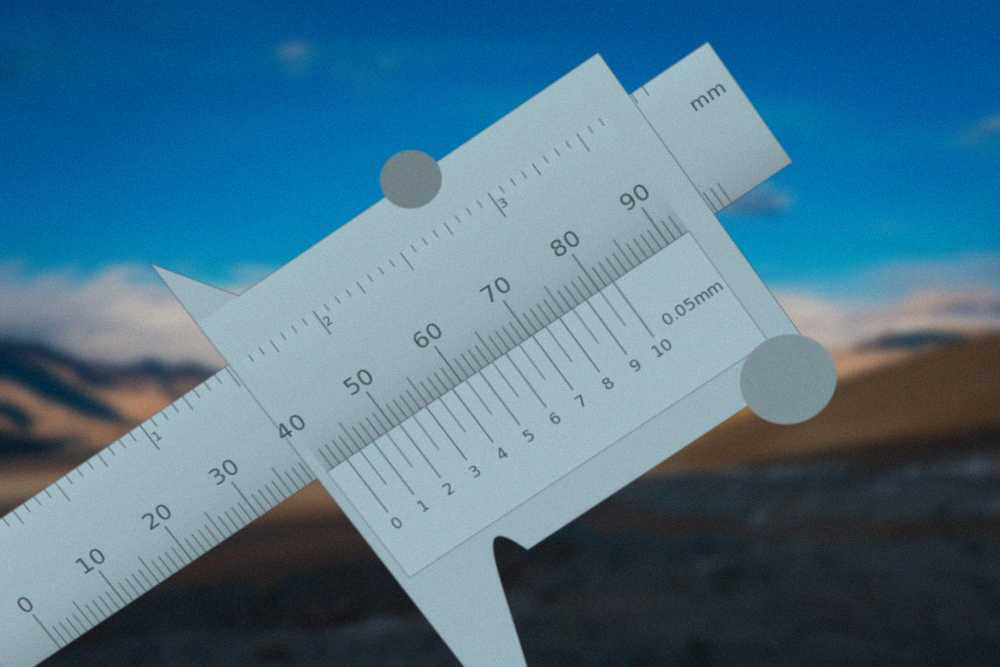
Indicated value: 43.0 mm
